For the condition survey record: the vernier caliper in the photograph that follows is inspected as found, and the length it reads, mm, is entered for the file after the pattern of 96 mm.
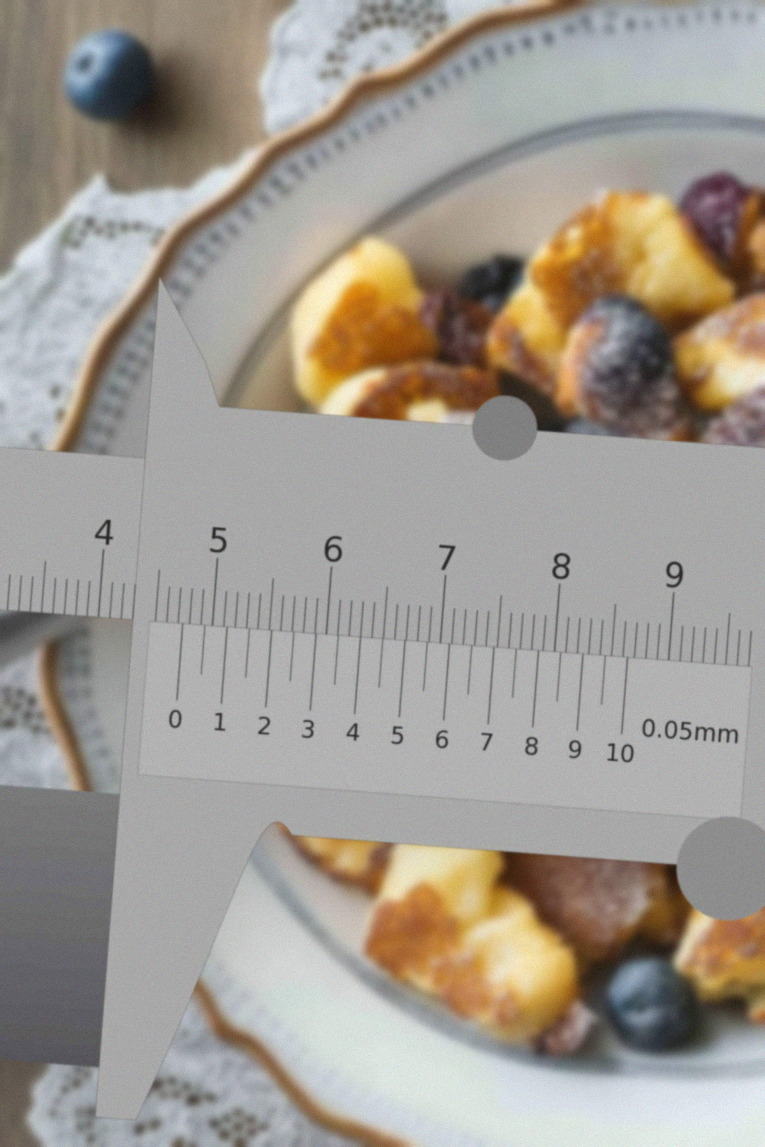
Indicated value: 47.4 mm
